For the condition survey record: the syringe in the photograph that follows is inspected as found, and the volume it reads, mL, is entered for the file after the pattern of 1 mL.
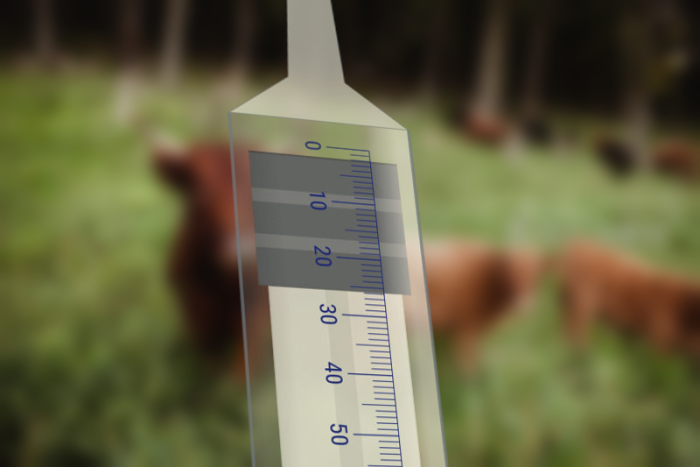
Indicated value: 2 mL
